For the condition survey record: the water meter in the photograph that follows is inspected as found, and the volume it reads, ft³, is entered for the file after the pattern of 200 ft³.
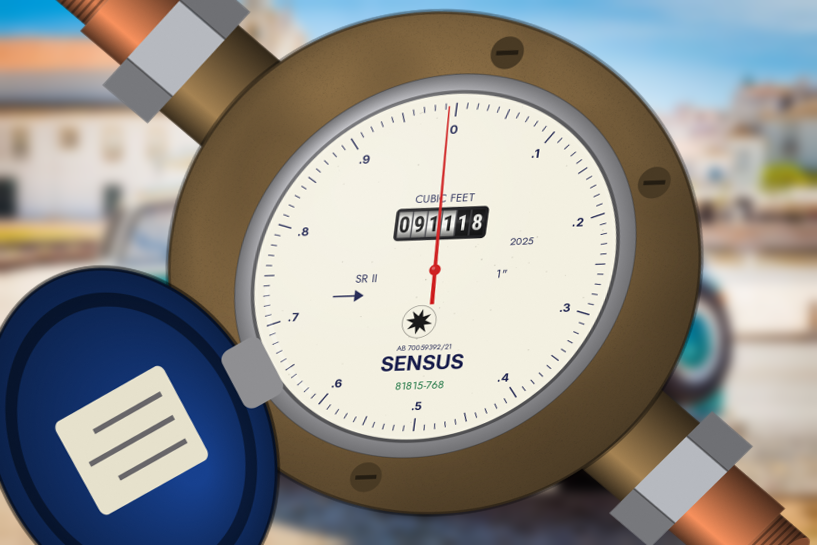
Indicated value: 91117.99 ft³
